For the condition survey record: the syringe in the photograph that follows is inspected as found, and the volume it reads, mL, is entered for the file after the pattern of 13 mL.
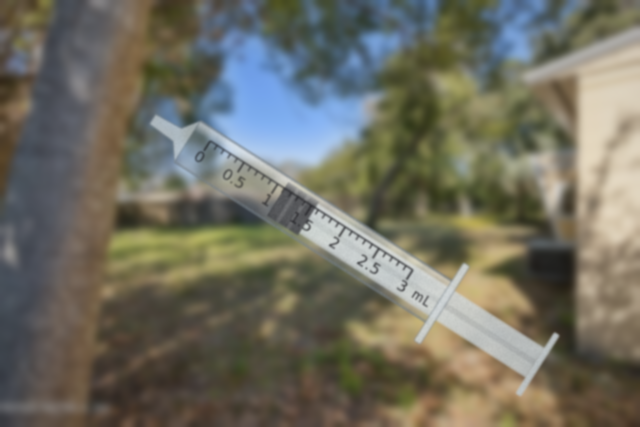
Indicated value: 1.1 mL
